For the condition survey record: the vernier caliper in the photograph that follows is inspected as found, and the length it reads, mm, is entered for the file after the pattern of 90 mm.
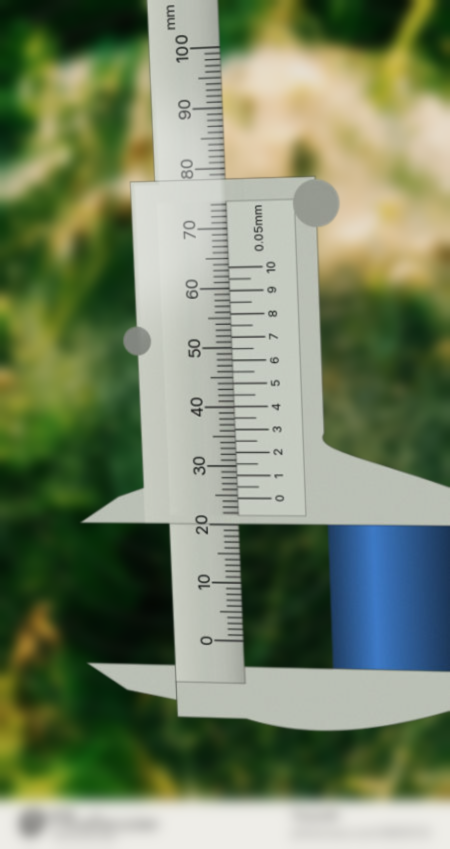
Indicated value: 24.5 mm
